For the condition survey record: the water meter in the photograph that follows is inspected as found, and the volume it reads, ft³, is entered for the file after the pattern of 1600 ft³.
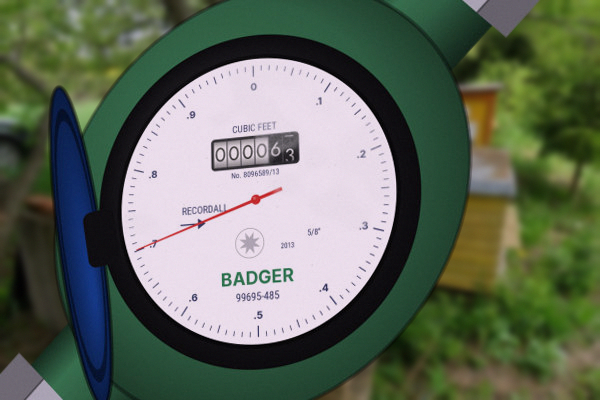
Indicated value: 62.70 ft³
